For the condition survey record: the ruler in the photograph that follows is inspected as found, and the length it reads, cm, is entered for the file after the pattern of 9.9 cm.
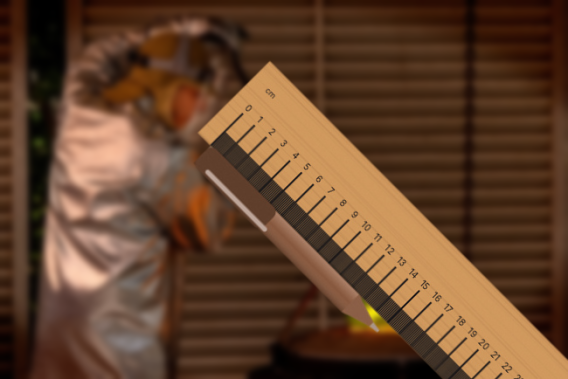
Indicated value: 15 cm
